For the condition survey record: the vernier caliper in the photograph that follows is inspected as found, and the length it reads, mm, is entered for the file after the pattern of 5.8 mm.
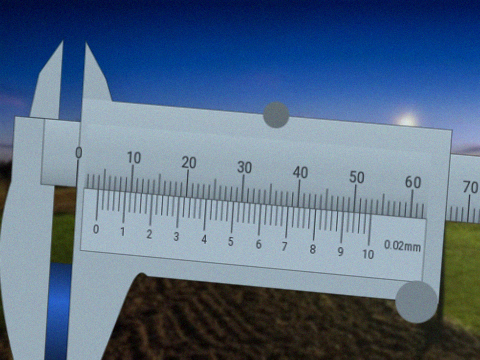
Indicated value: 4.0 mm
